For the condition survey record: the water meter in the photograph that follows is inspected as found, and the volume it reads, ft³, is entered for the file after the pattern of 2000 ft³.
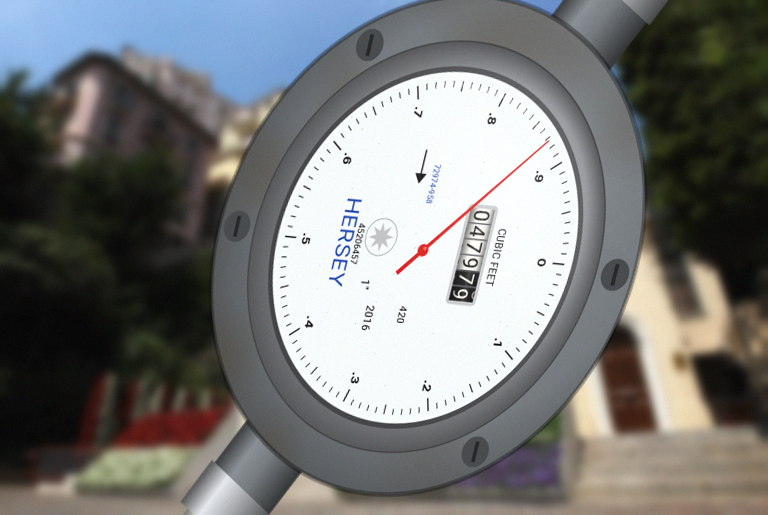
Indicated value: 47978.87 ft³
